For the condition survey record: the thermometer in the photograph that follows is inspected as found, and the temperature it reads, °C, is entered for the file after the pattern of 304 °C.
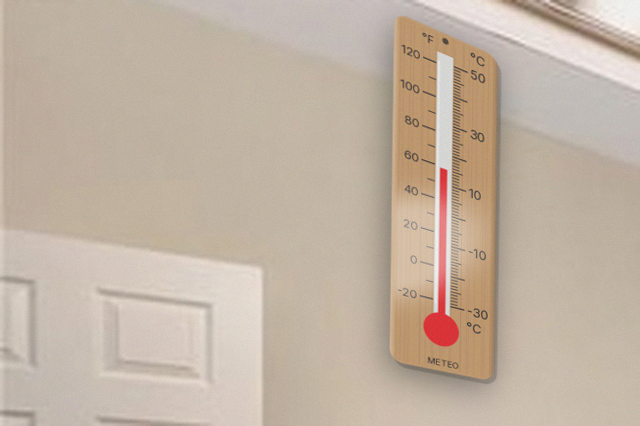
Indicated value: 15 °C
